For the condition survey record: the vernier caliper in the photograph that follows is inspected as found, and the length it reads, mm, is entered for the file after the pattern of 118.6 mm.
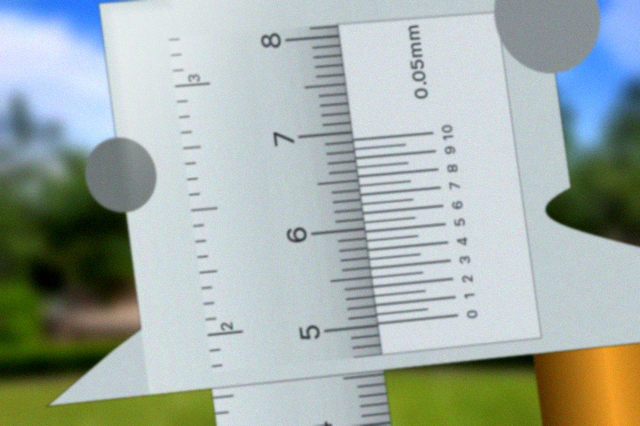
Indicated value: 50.2 mm
